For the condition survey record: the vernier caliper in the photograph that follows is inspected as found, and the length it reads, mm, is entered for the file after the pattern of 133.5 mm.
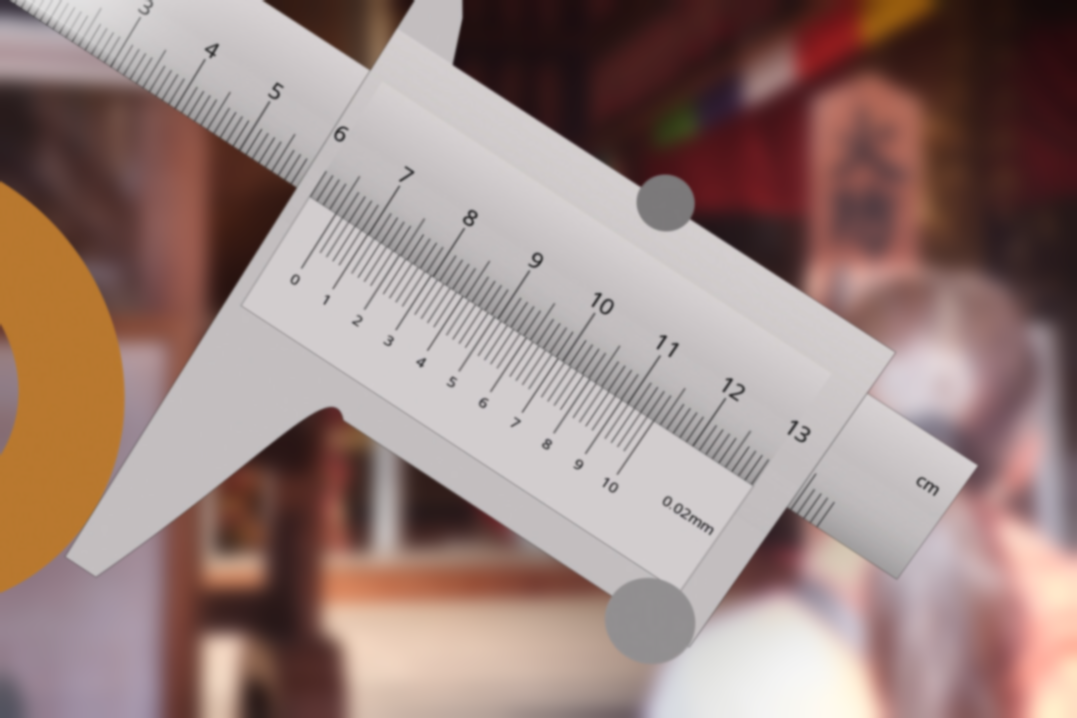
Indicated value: 65.0 mm
